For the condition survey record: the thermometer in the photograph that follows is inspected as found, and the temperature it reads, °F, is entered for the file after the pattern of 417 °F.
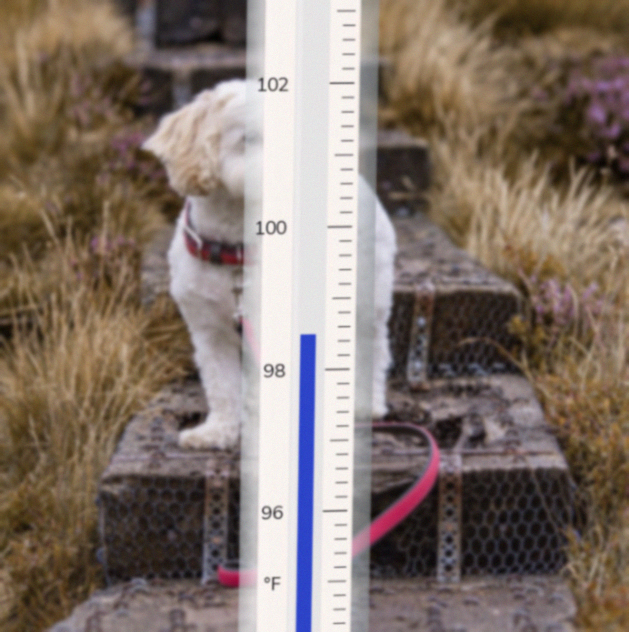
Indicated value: 98.5 °F
